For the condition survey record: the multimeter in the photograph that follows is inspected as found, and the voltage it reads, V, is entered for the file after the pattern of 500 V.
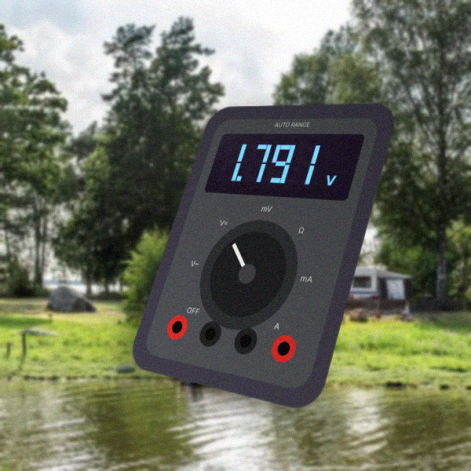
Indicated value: 1.791 V
